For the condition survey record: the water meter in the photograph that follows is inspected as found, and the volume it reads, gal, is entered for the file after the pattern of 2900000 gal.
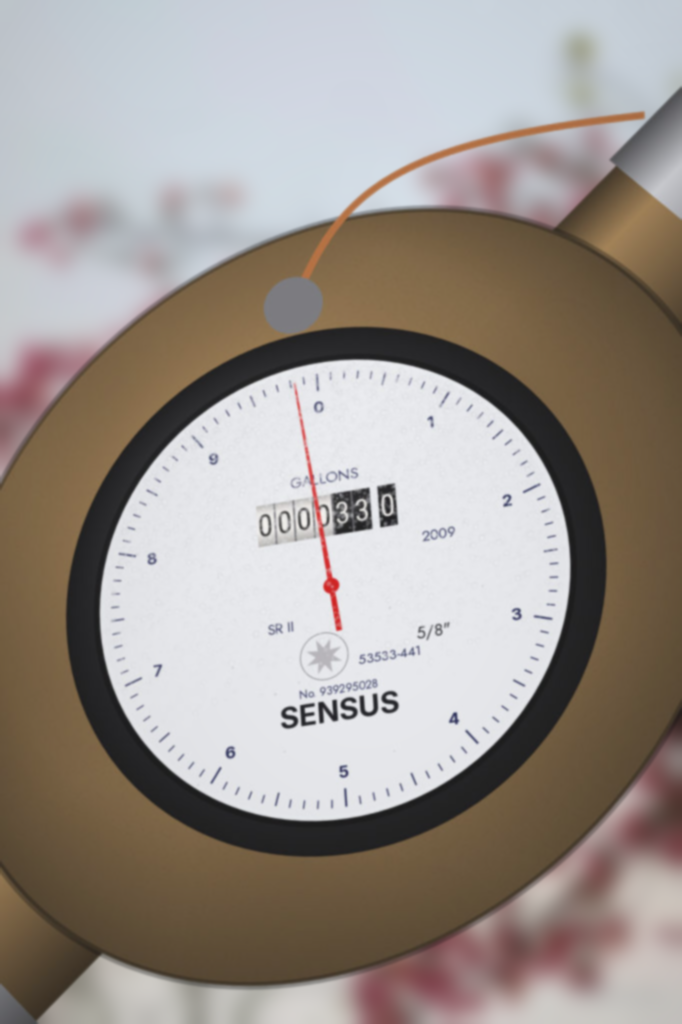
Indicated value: 329.8 gal
